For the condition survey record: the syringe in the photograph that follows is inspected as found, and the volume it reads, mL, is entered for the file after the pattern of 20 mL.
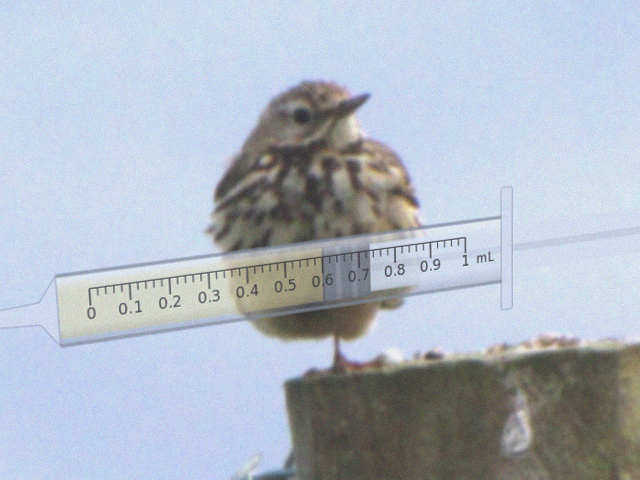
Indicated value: 0.6 mL
